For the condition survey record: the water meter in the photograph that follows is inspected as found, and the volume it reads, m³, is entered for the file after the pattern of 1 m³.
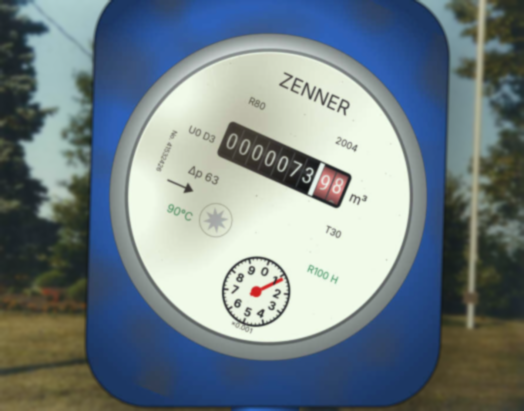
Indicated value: 73.981 m³
